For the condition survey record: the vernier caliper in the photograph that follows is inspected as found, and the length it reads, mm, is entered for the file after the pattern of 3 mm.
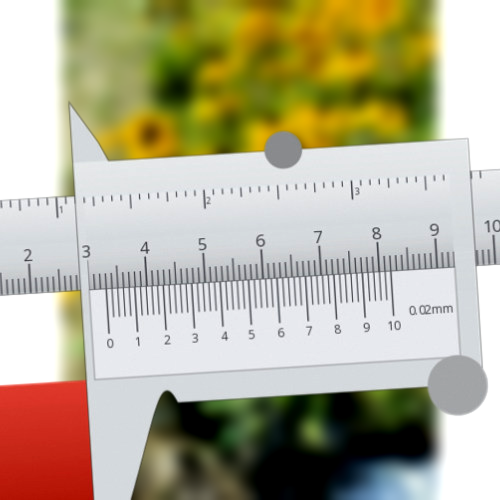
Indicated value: 33.0 mm
